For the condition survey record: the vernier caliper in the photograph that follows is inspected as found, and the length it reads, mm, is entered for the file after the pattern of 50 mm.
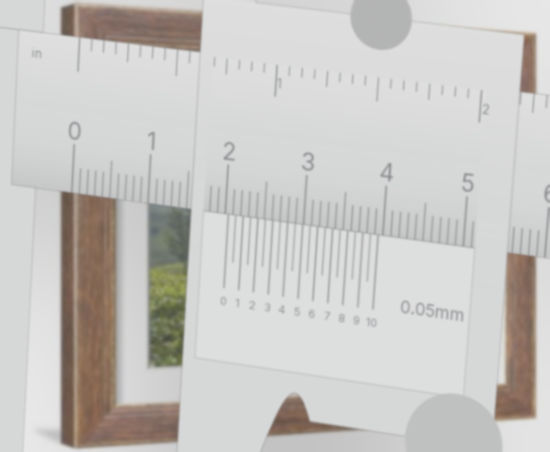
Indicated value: 20.4 mm
